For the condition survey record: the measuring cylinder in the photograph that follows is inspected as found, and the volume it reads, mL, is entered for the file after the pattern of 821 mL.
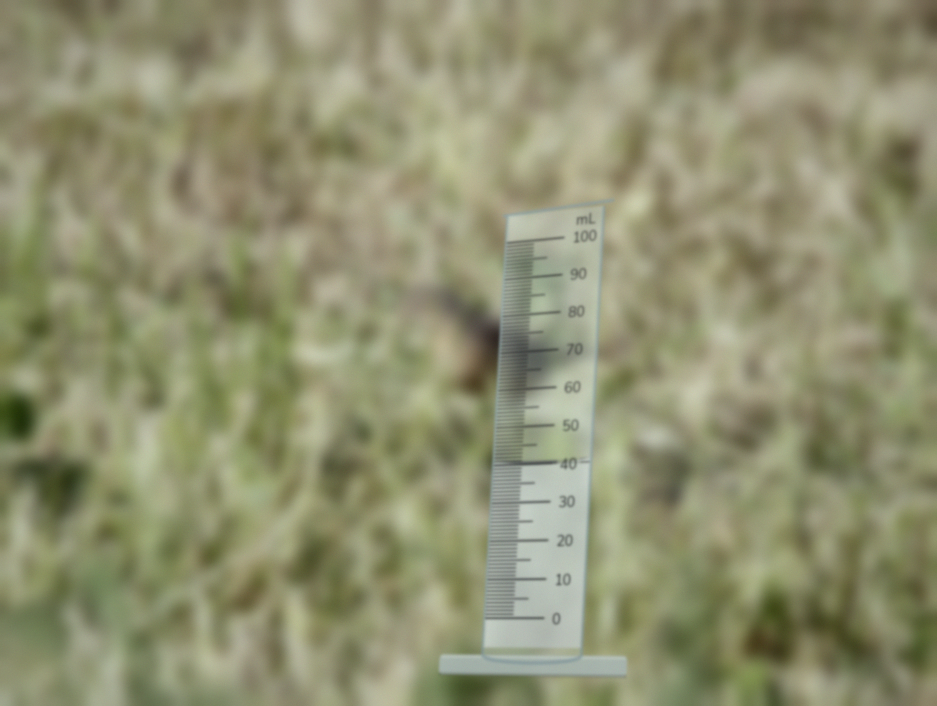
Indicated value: 40 mL
